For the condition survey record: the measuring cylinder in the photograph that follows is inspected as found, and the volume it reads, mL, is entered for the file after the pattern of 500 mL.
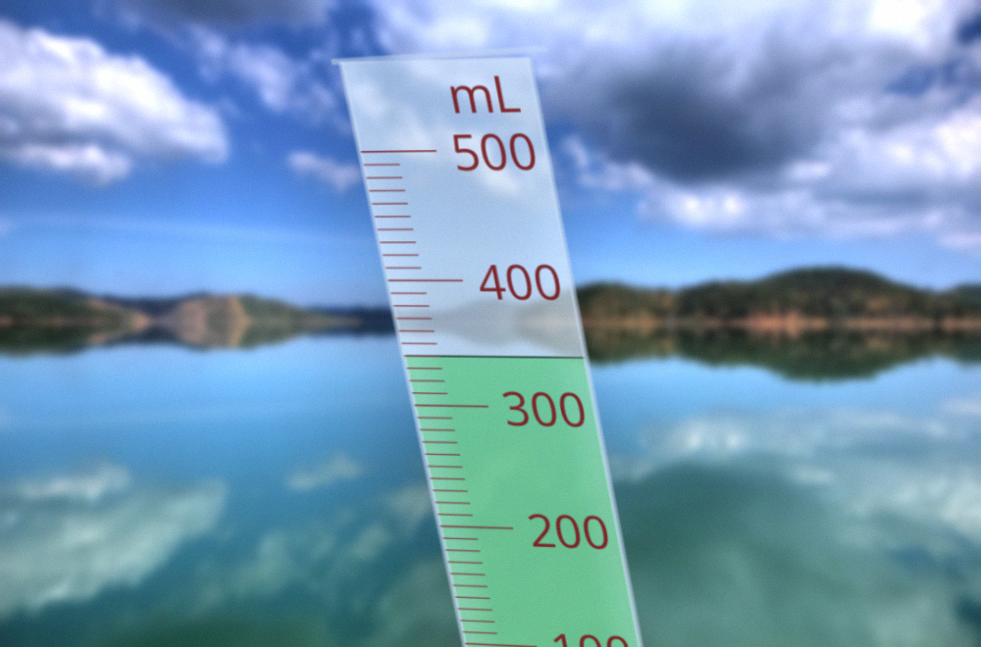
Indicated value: 340 mL
